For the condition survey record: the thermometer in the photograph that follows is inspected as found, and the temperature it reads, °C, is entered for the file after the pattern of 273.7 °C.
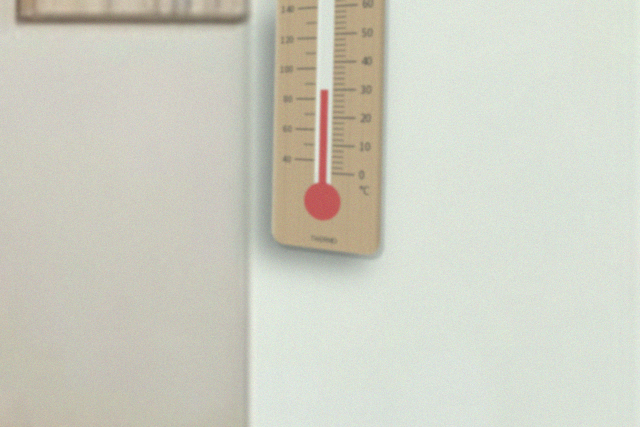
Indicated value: 30 °C
